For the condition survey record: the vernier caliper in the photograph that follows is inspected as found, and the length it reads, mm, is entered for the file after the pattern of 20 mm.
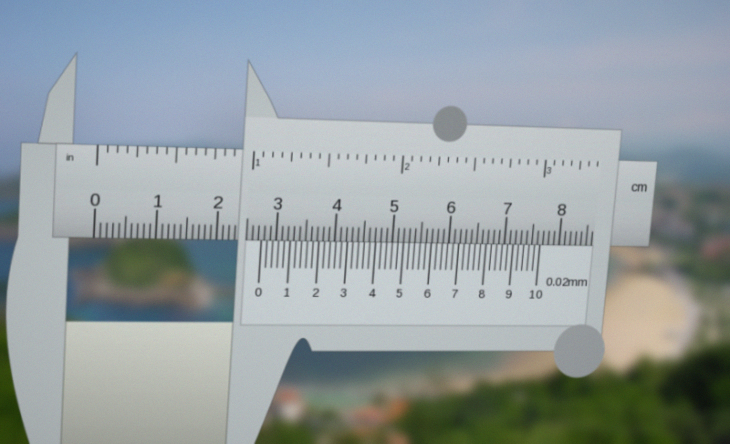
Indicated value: 27.5 mm
